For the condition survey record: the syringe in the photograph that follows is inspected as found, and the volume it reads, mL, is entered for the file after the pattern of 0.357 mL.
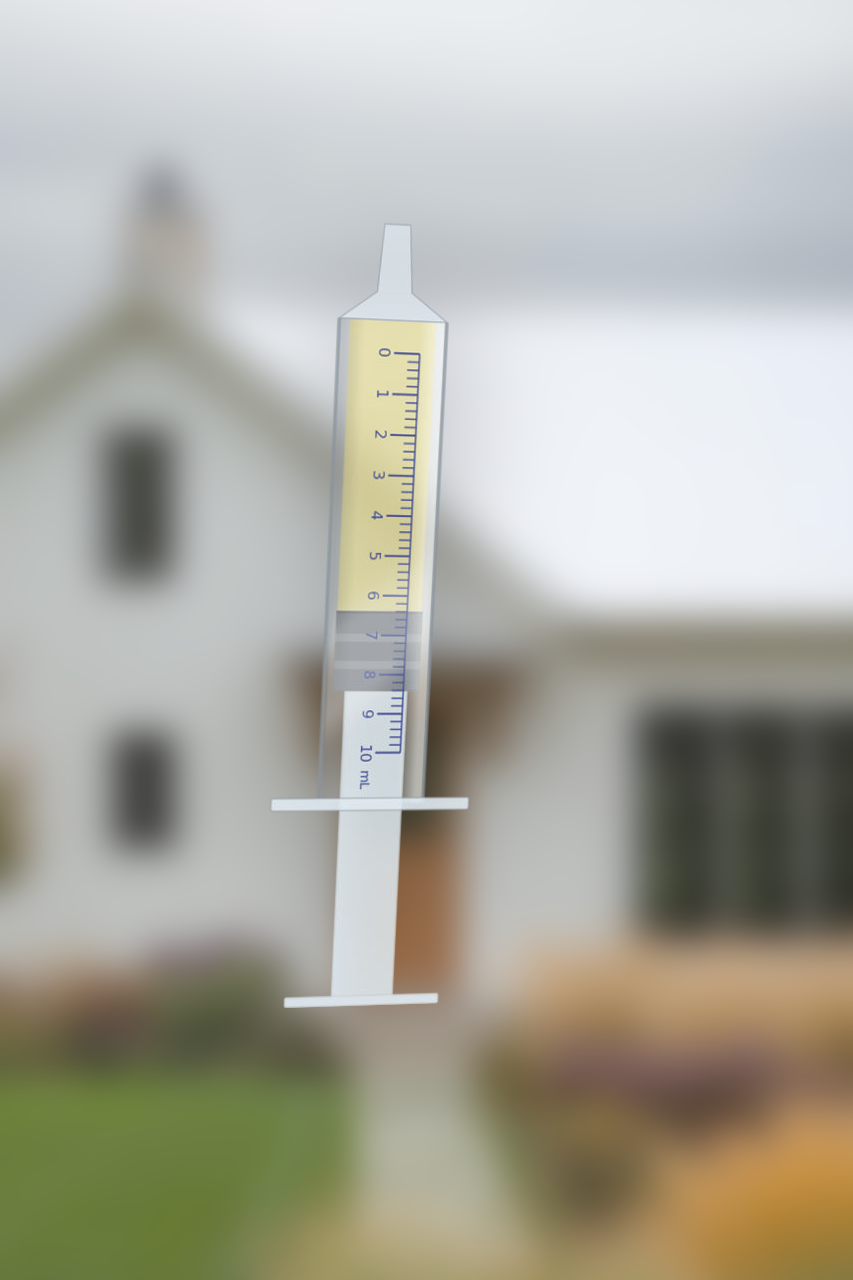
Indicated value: 6.4 mL
